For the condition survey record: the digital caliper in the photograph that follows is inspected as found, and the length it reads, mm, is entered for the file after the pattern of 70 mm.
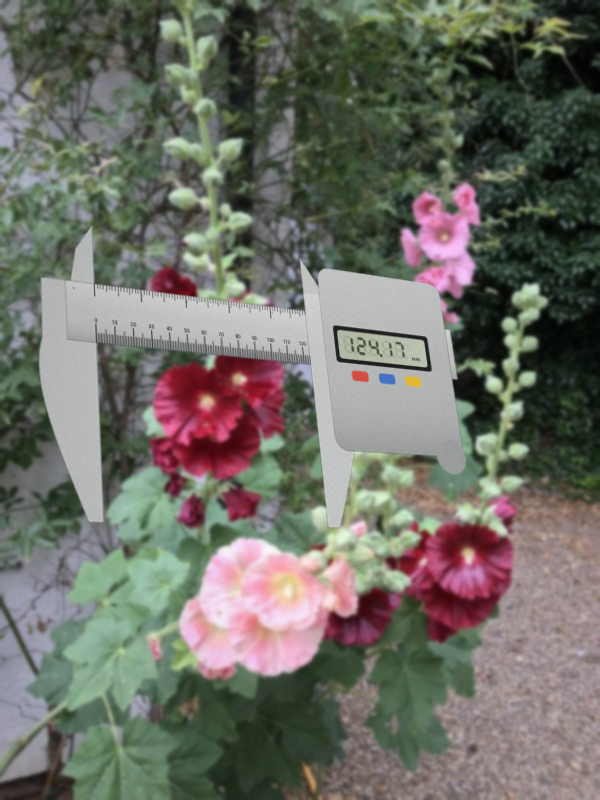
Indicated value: 124.17 mm
